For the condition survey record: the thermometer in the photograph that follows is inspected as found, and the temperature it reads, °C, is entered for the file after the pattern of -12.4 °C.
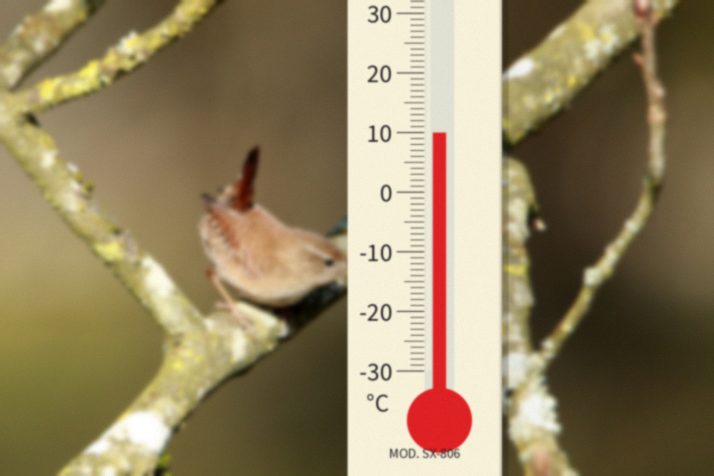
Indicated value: 10 °C
